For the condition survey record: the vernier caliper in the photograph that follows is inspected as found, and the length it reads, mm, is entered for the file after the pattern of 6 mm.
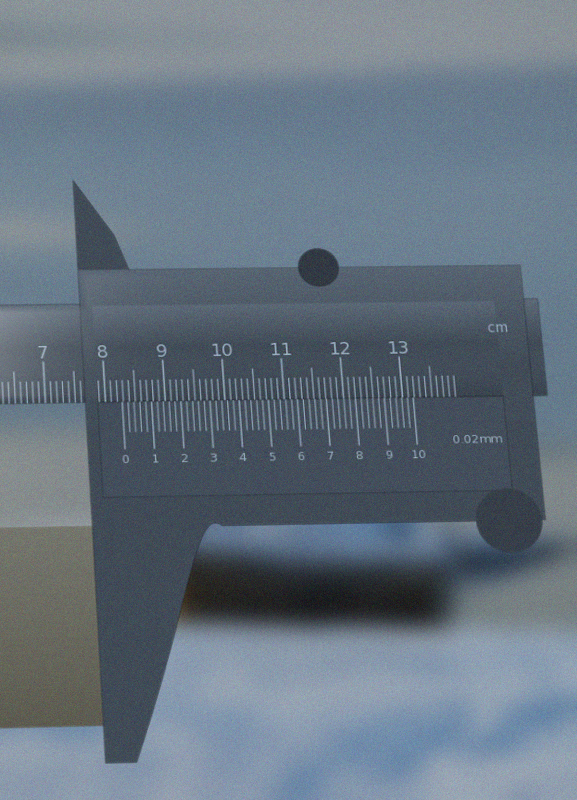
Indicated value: 82.8 mm
